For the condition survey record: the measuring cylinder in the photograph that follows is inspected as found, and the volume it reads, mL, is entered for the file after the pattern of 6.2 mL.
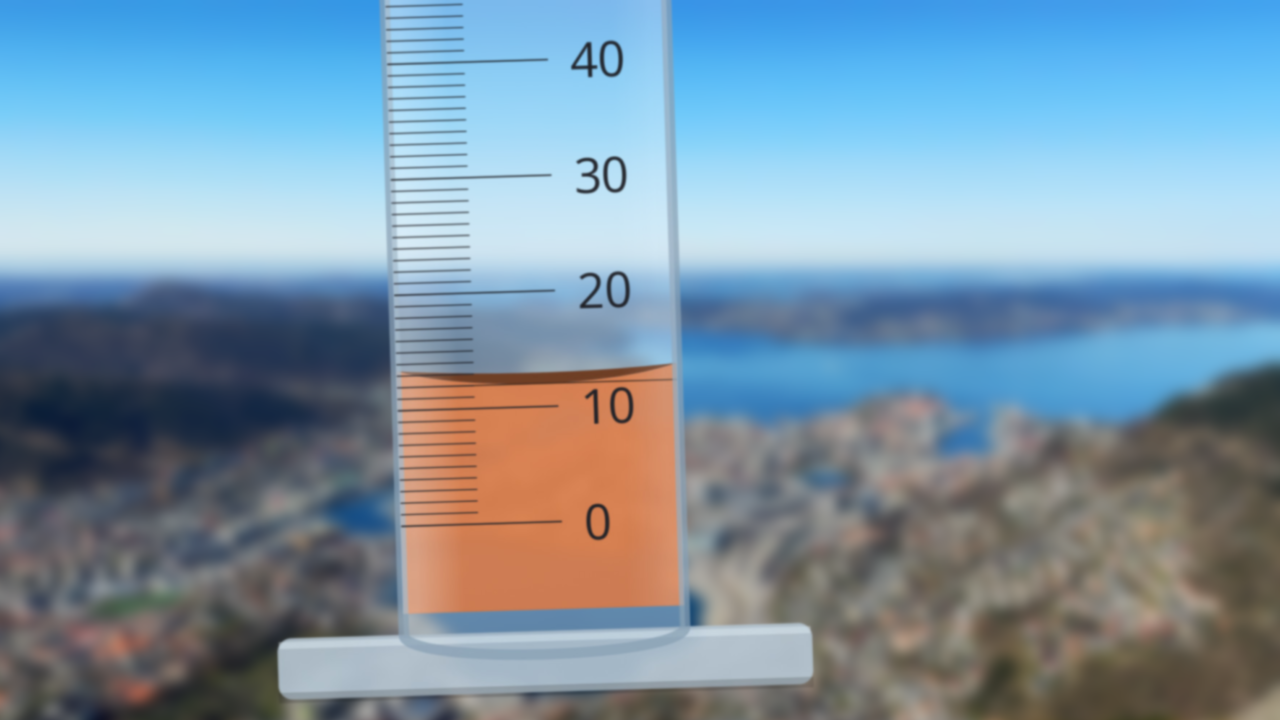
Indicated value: 12 mL
